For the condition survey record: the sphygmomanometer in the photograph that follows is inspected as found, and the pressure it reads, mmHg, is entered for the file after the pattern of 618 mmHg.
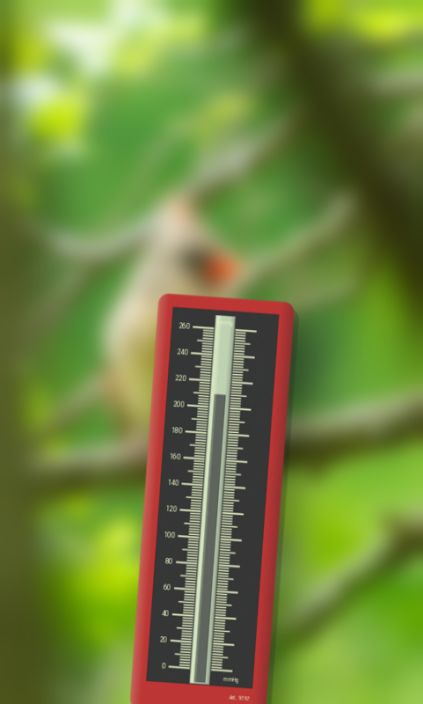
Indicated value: 210 mmHg
